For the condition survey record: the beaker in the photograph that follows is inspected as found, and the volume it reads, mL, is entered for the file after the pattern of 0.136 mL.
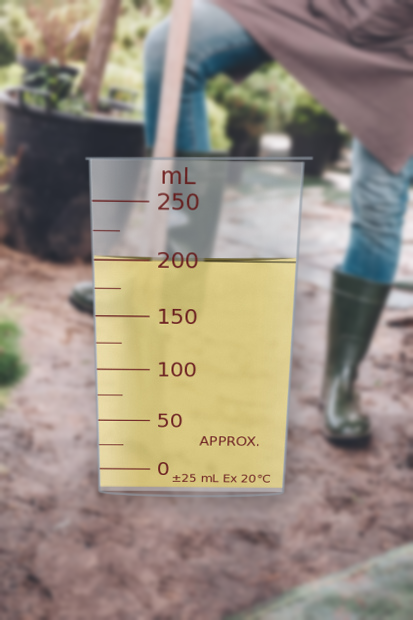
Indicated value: 200 mL
